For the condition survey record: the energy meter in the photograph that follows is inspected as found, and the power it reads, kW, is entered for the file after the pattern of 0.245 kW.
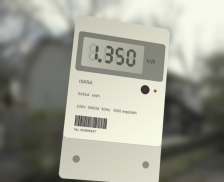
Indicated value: 1.350 kW
